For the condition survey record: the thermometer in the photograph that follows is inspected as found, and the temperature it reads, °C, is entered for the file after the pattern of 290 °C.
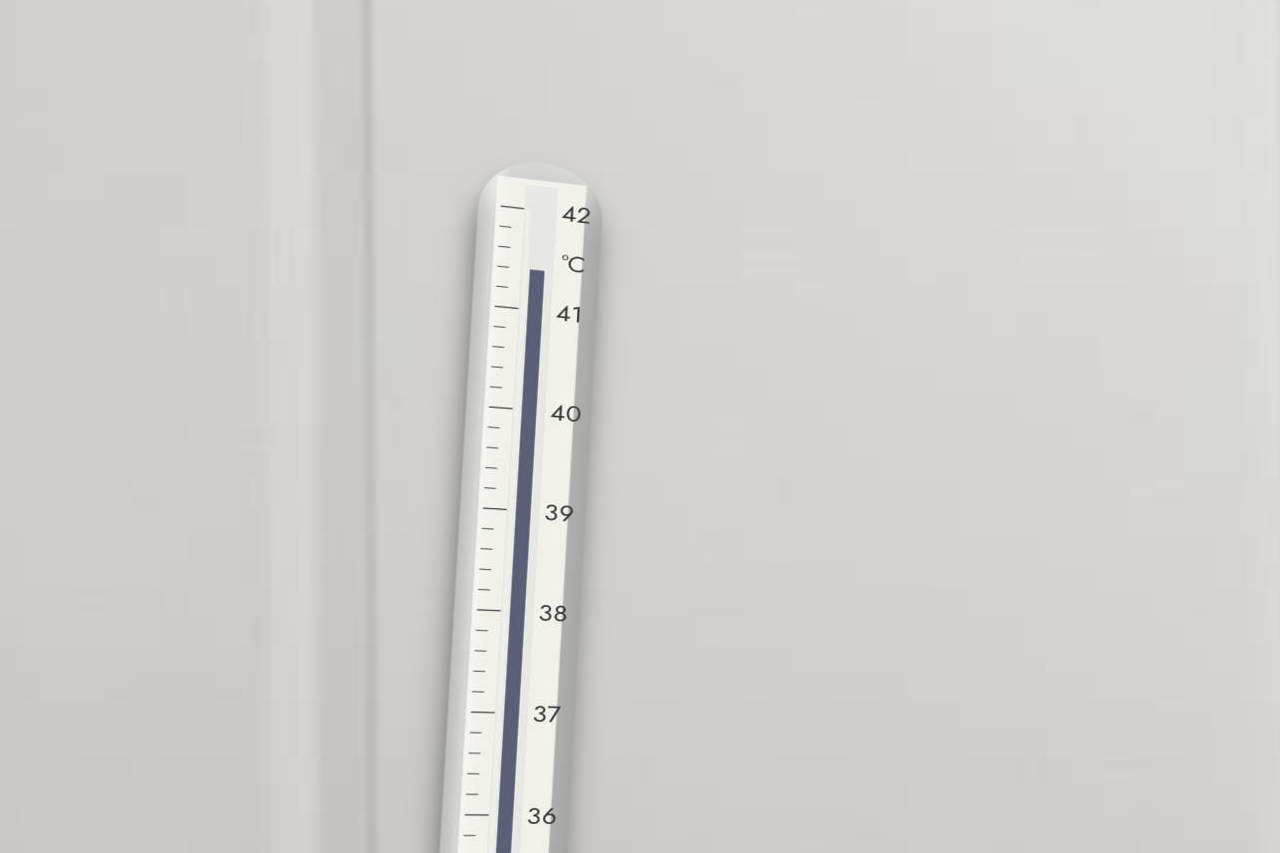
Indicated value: 41.4 °C
